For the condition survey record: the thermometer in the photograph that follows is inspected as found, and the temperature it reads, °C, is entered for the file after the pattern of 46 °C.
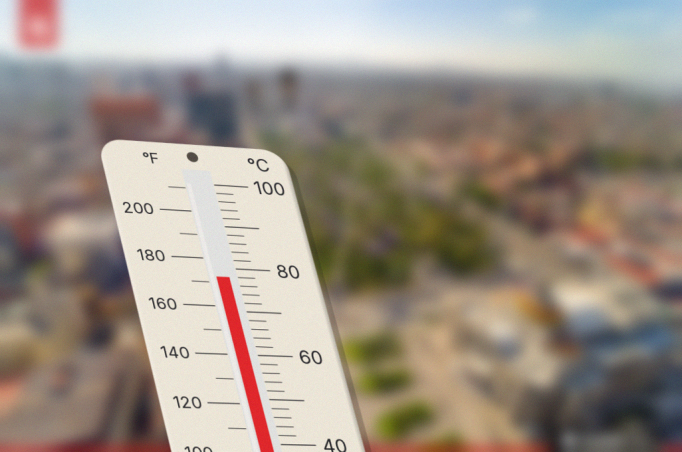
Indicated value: 78 °C
